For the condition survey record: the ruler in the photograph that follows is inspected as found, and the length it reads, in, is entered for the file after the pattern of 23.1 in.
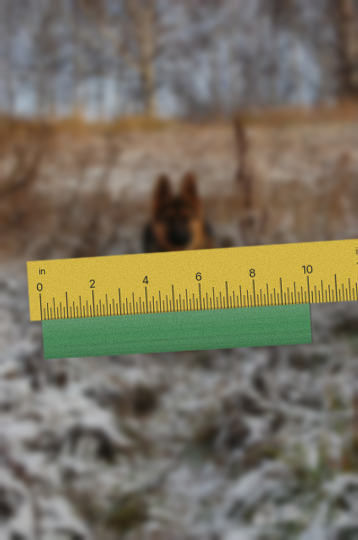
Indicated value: 10 in
